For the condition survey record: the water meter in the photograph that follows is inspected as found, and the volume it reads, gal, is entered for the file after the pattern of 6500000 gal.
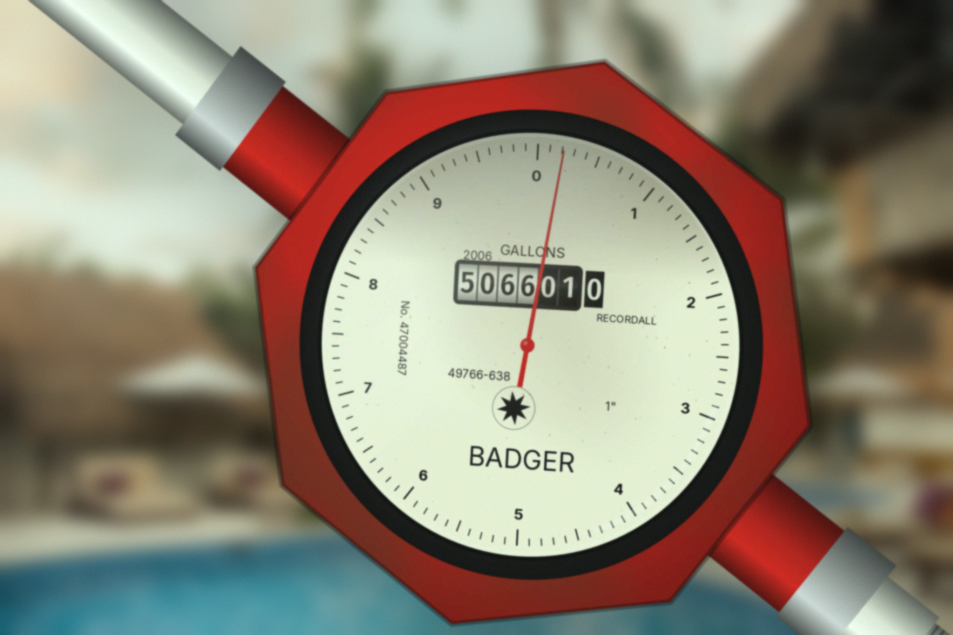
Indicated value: 5066010.2 gal
